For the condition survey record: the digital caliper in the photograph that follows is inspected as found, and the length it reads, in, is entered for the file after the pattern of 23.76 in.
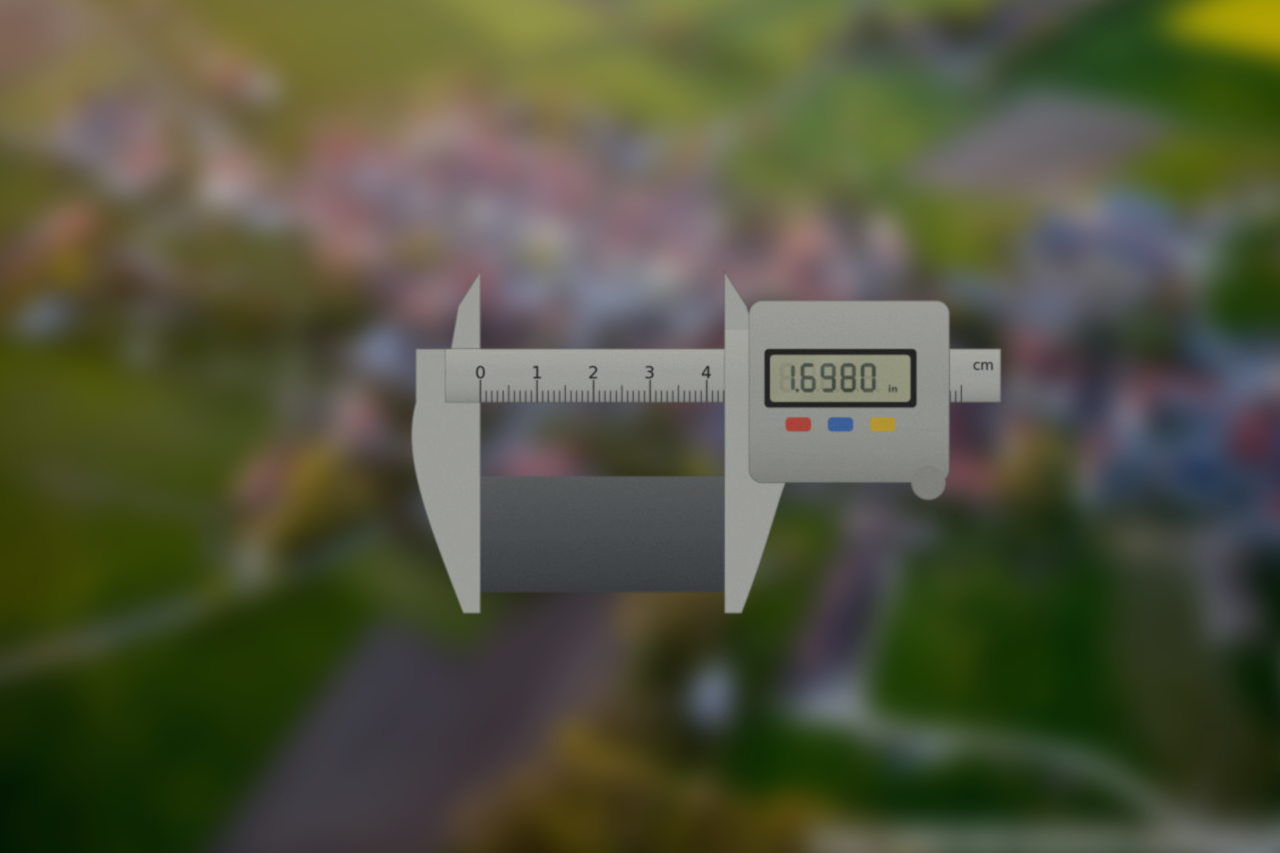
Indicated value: 1.6980 in
